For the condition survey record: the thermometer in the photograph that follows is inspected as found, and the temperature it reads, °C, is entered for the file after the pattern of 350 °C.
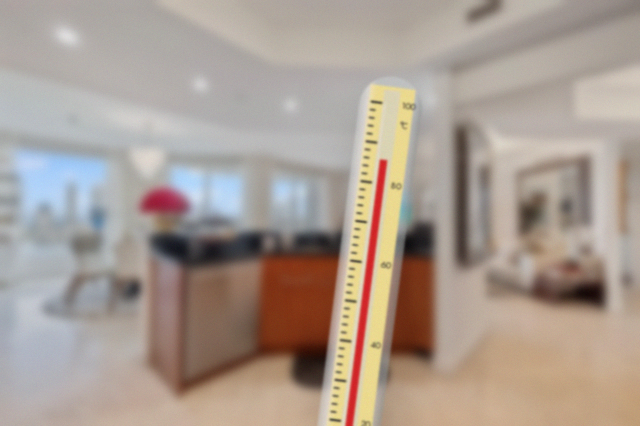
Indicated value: 86 °C
